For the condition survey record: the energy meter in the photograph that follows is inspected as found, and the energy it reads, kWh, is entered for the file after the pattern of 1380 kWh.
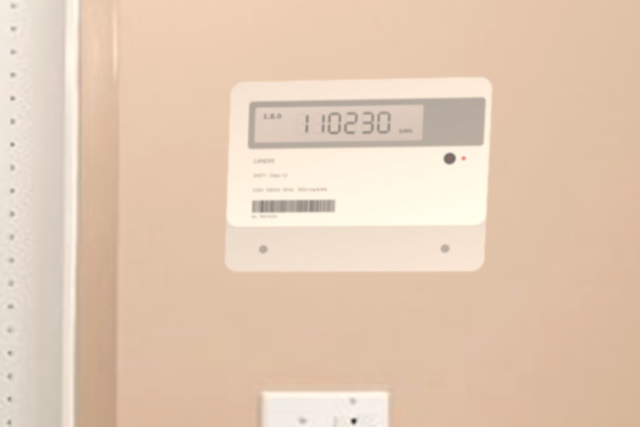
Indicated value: 110230 kWh
